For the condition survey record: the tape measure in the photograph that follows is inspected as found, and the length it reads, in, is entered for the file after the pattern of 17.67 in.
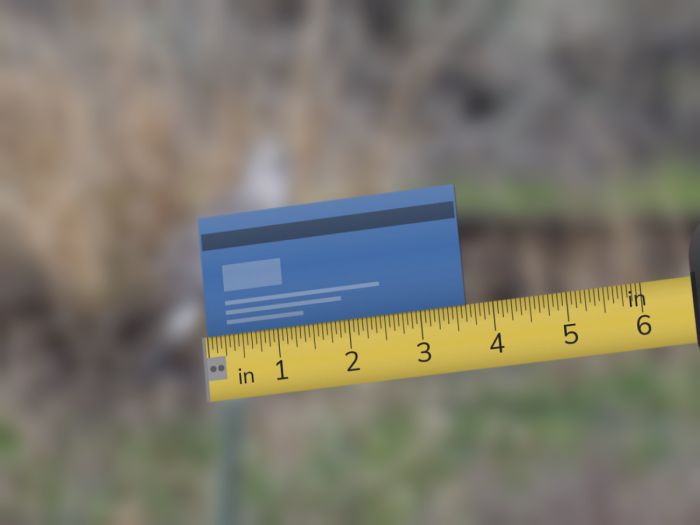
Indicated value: 3.625 in
